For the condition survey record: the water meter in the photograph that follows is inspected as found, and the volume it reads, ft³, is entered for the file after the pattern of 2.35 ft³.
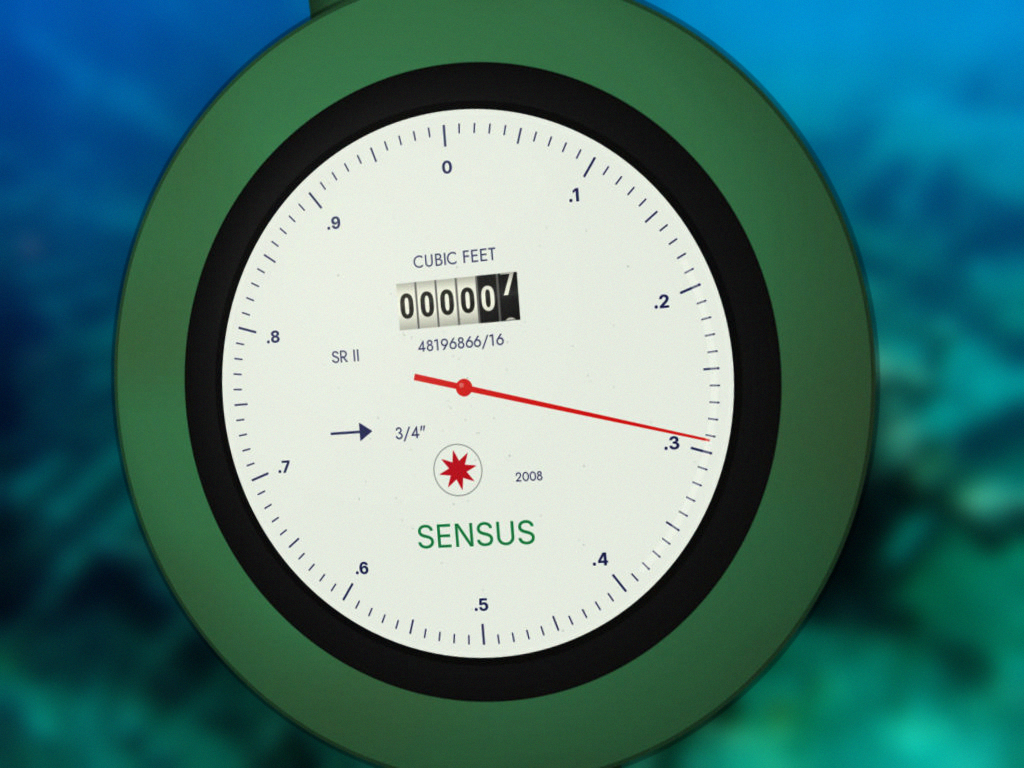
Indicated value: 7.29 ft³
